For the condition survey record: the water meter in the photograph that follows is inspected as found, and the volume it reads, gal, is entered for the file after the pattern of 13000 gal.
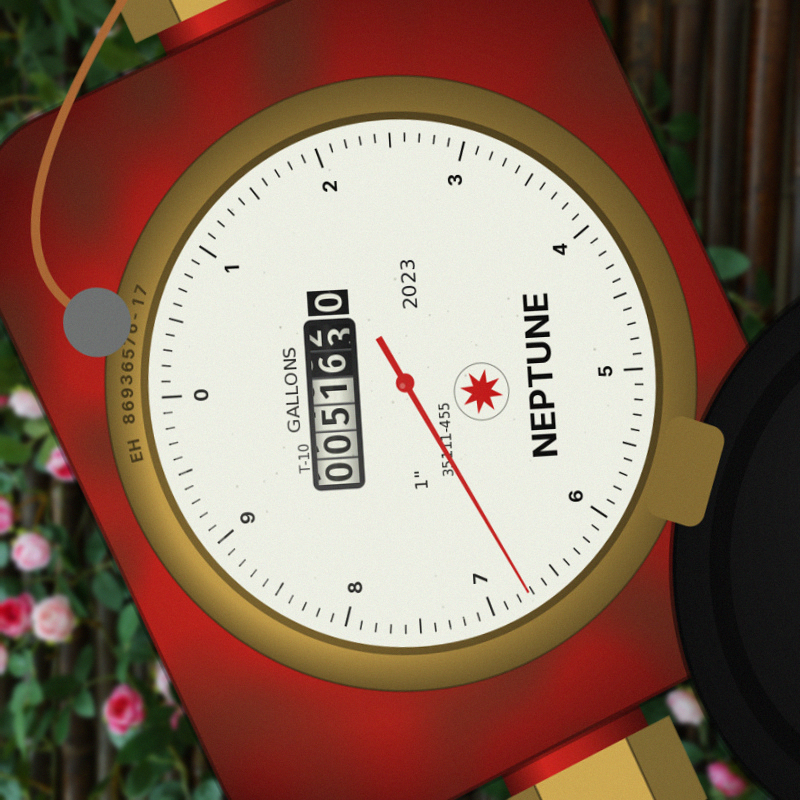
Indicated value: 51626.7 gal
